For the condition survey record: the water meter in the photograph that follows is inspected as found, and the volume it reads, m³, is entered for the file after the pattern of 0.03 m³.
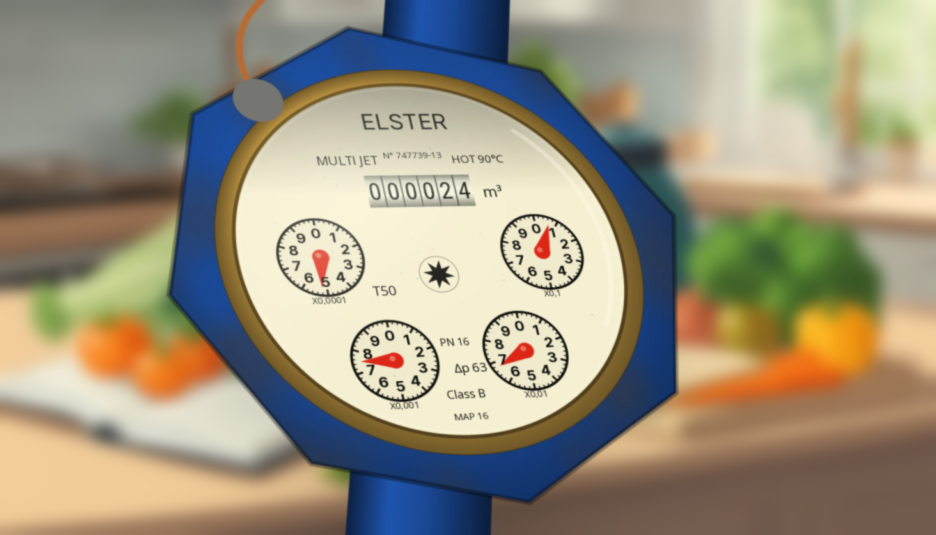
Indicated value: 24.0675 m³
